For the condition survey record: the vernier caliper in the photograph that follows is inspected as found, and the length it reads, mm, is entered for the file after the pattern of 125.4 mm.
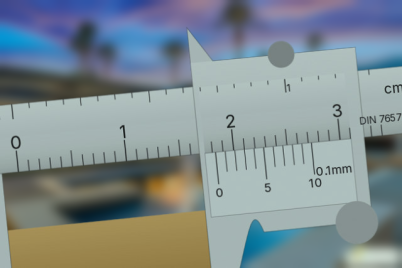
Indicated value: 18.3 mm
